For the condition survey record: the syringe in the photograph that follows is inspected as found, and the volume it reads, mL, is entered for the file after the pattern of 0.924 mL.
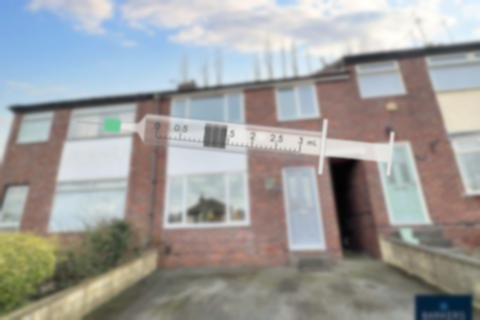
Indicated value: 1 mL
